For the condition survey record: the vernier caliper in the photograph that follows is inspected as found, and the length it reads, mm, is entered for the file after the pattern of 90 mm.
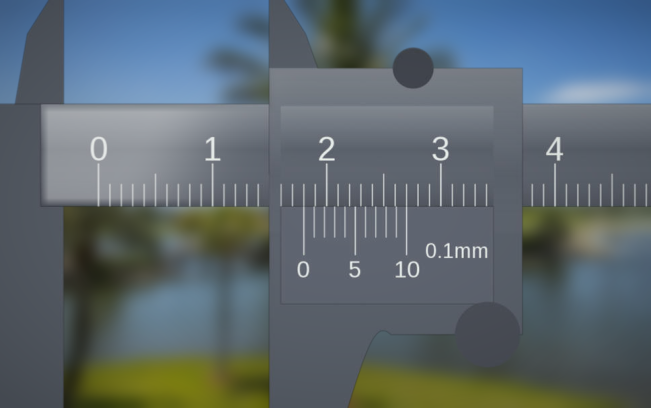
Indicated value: 18.0 mm
